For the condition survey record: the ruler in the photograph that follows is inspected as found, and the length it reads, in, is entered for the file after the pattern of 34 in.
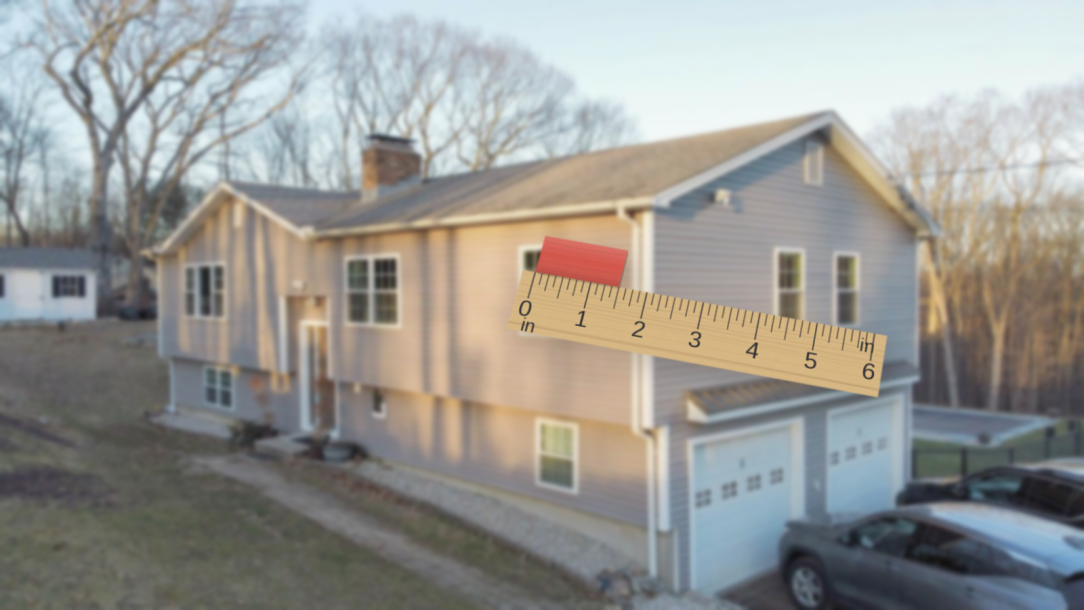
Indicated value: 1.5 in
